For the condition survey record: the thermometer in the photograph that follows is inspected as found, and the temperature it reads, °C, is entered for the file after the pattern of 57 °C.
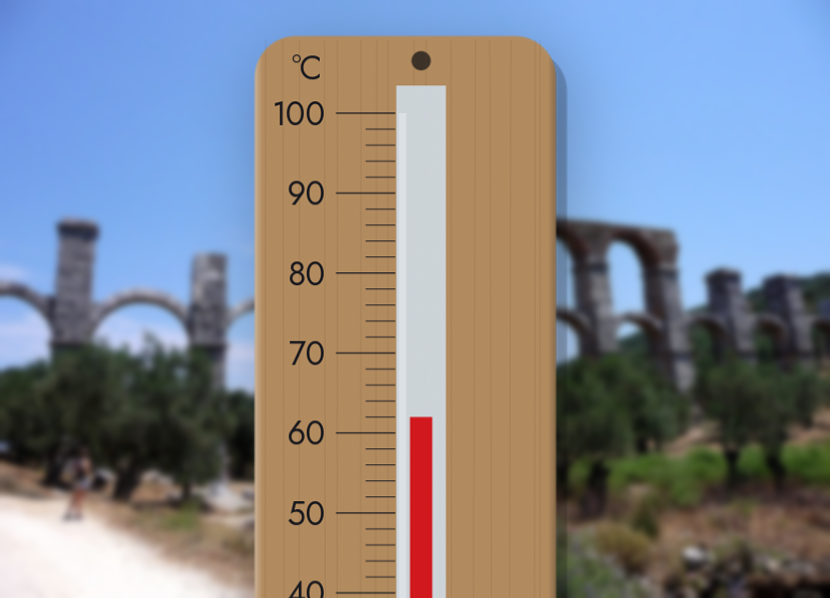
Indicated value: 62 °C
